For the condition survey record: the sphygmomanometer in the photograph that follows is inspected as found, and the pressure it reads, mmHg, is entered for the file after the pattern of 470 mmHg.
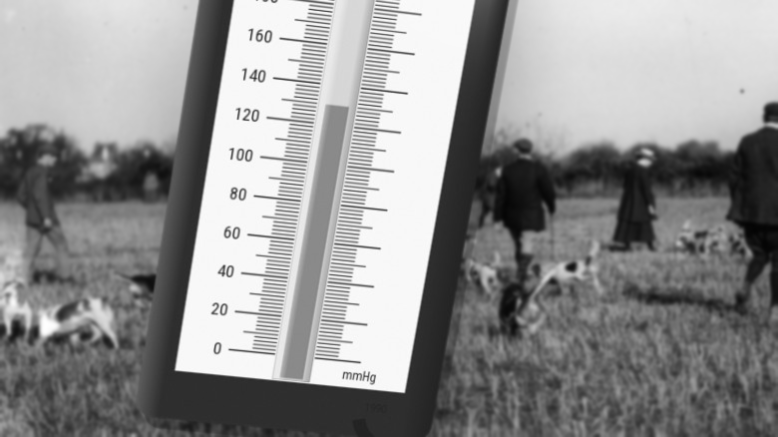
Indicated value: 130 mmHg
